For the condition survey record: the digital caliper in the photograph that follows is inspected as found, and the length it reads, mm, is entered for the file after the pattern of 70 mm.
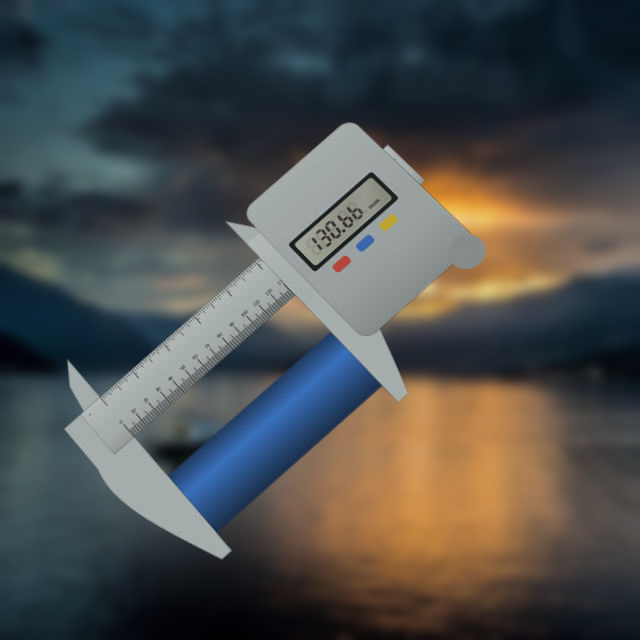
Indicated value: 130.66 mm
